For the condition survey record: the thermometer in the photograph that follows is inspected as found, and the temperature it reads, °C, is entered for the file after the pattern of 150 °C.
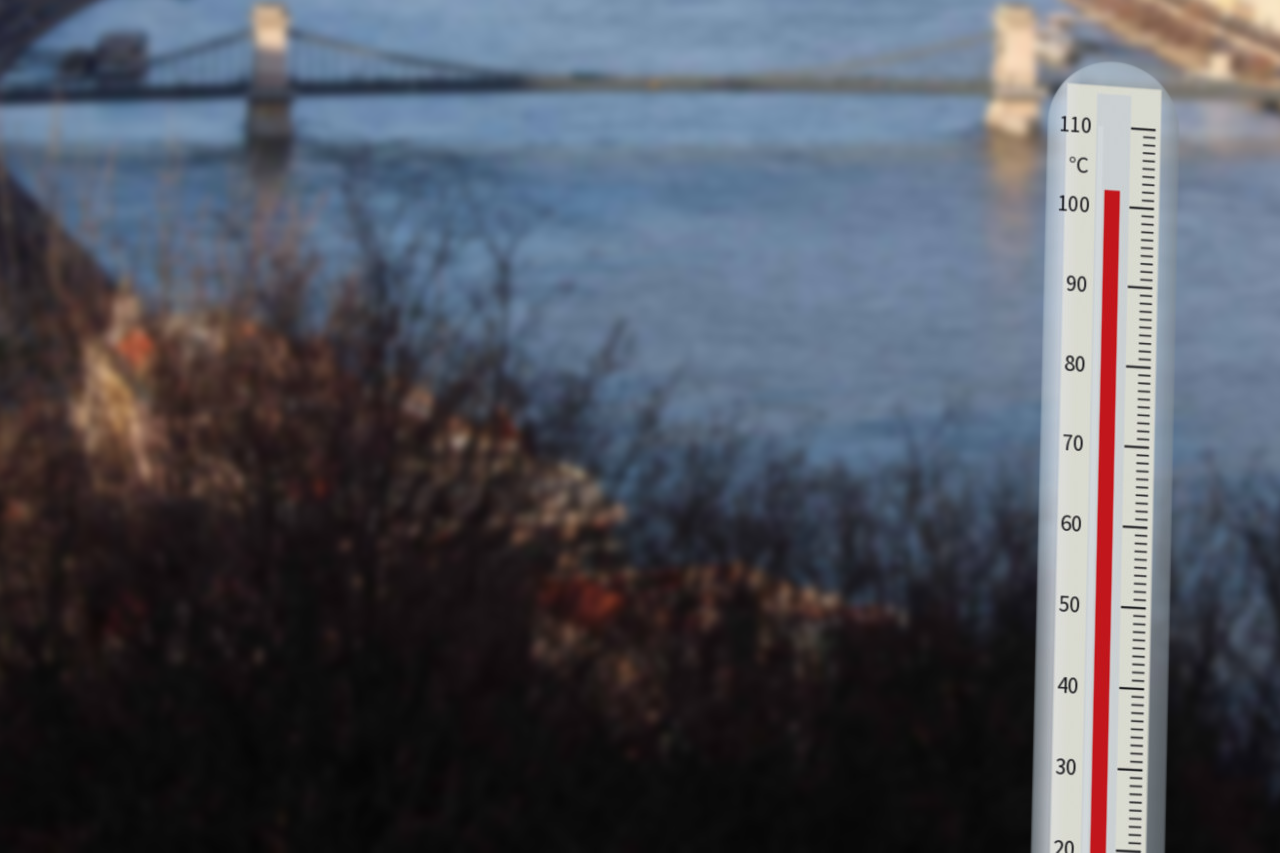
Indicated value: 102 °C
